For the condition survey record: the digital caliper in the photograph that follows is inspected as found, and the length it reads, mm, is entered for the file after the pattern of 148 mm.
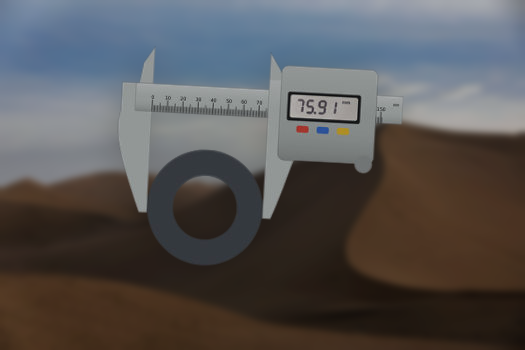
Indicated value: 75.91 mm
